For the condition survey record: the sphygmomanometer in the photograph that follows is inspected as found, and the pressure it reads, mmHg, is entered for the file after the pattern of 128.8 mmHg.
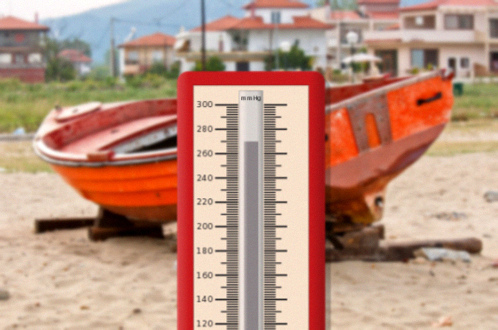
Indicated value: 270 mmHg
